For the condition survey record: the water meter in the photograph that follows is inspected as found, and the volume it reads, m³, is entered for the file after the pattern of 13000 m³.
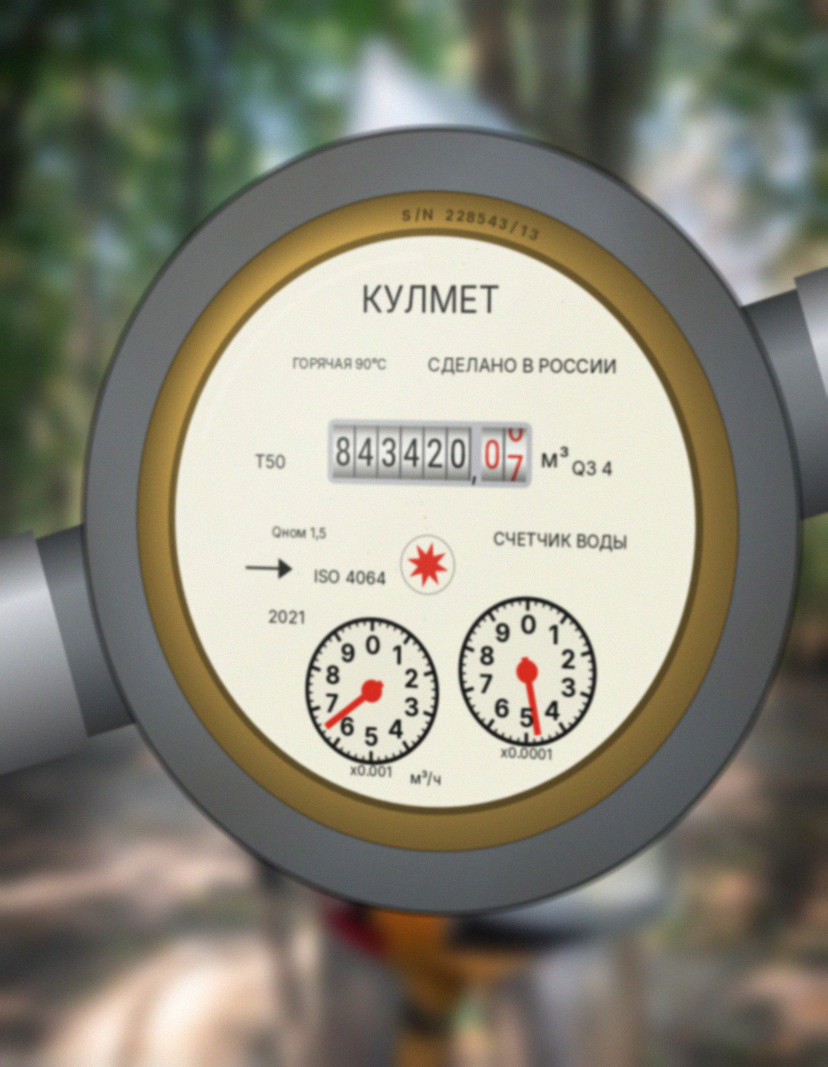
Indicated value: 843420.0664 m³
